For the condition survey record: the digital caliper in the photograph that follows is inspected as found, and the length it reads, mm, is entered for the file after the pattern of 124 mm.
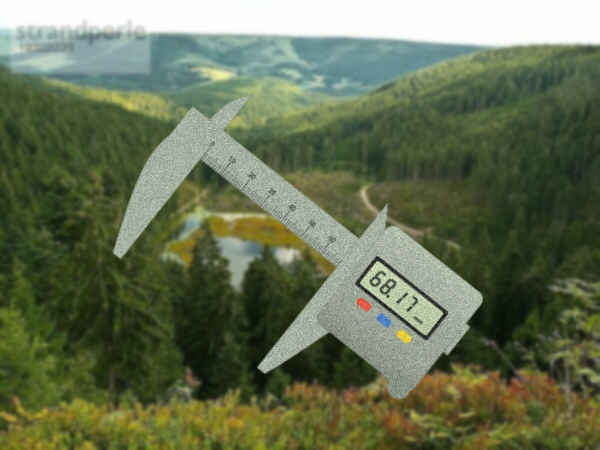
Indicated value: 68.17 mm
